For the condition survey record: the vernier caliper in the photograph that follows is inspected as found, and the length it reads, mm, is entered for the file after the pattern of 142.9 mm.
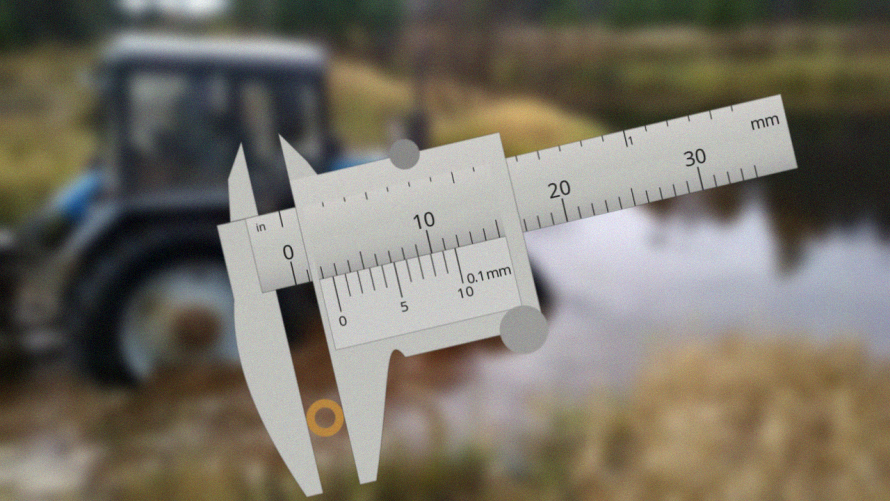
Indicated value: 2.7 mm
